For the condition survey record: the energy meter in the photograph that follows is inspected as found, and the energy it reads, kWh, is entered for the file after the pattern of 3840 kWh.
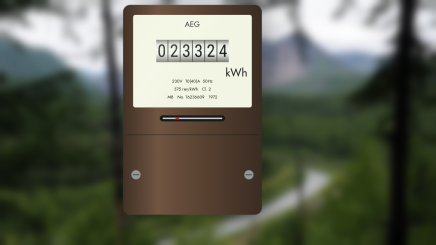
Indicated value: 23324 kWh
